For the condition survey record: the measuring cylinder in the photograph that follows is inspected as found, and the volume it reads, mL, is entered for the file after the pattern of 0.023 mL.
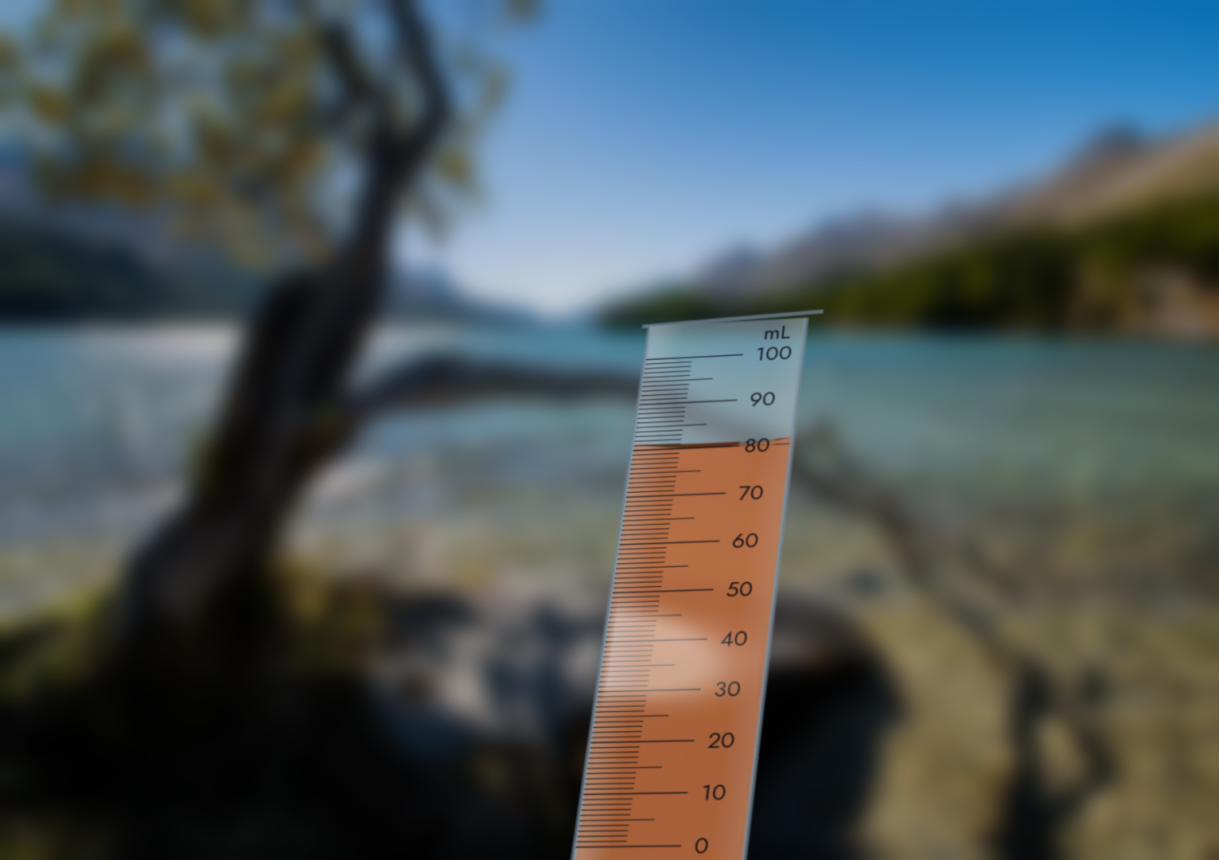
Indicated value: 80 mL
